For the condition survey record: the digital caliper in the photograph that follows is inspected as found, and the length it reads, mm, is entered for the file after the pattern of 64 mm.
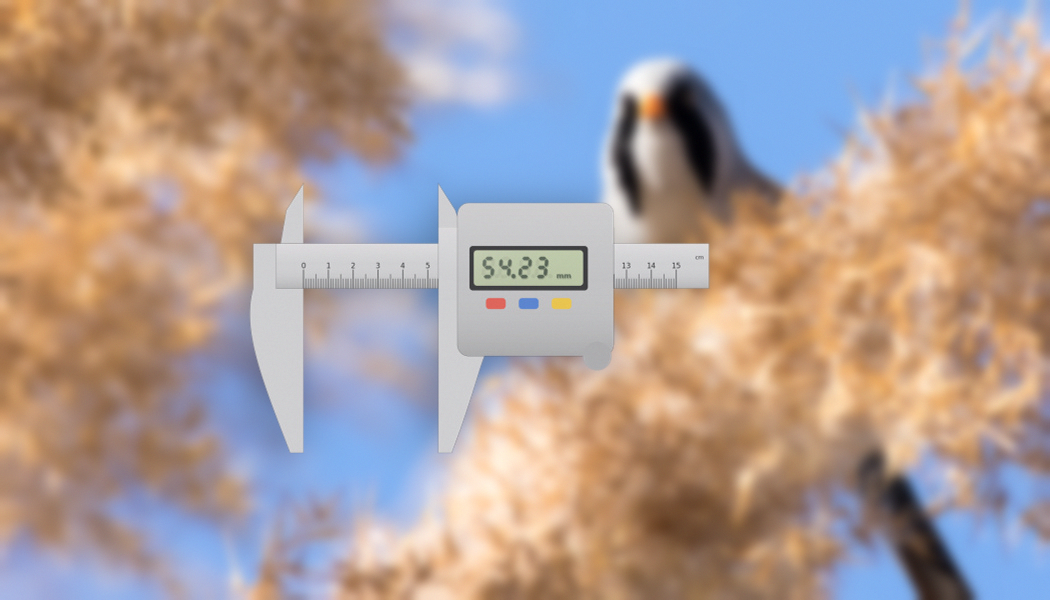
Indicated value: 54.23 mm
